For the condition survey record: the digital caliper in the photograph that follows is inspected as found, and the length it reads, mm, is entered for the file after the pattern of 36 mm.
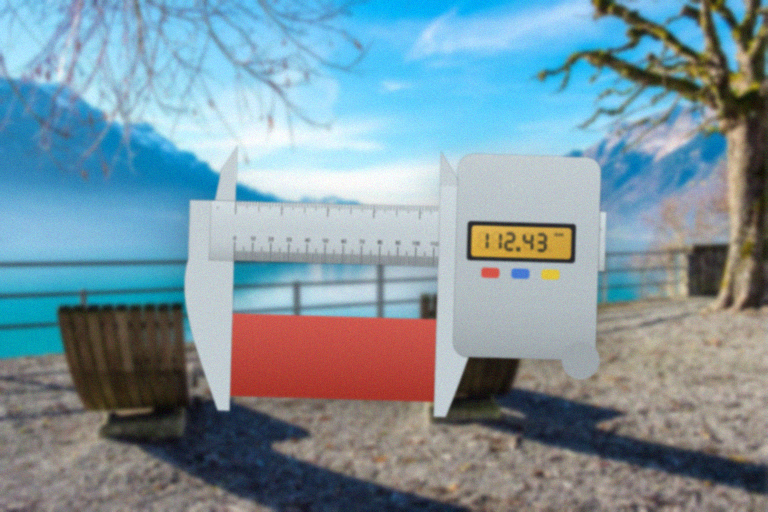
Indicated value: 112.43 mm
